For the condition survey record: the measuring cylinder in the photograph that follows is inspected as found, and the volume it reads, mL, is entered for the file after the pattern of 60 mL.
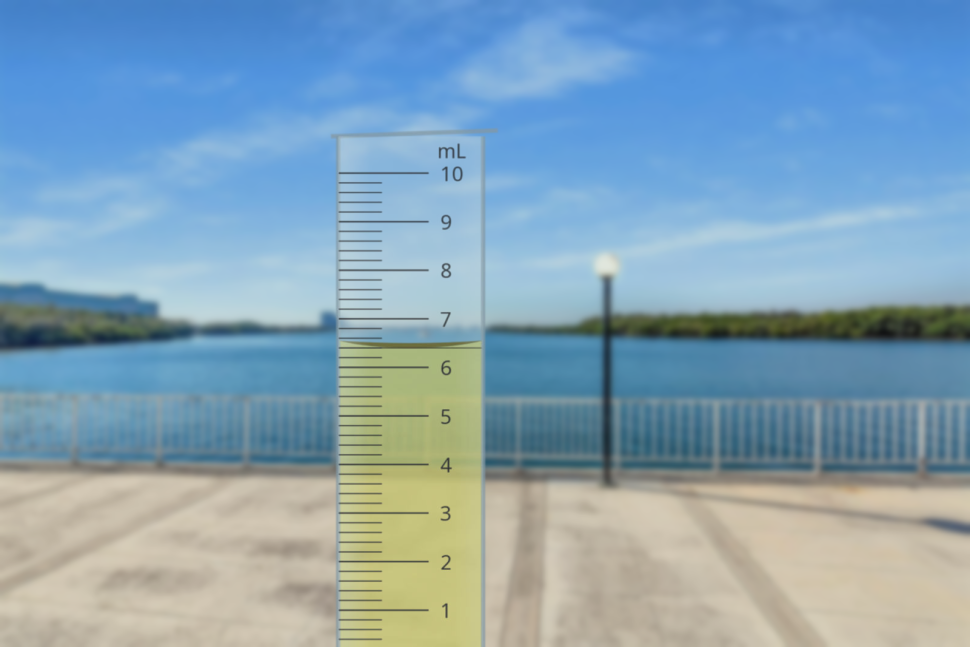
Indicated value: 6.4 mL
